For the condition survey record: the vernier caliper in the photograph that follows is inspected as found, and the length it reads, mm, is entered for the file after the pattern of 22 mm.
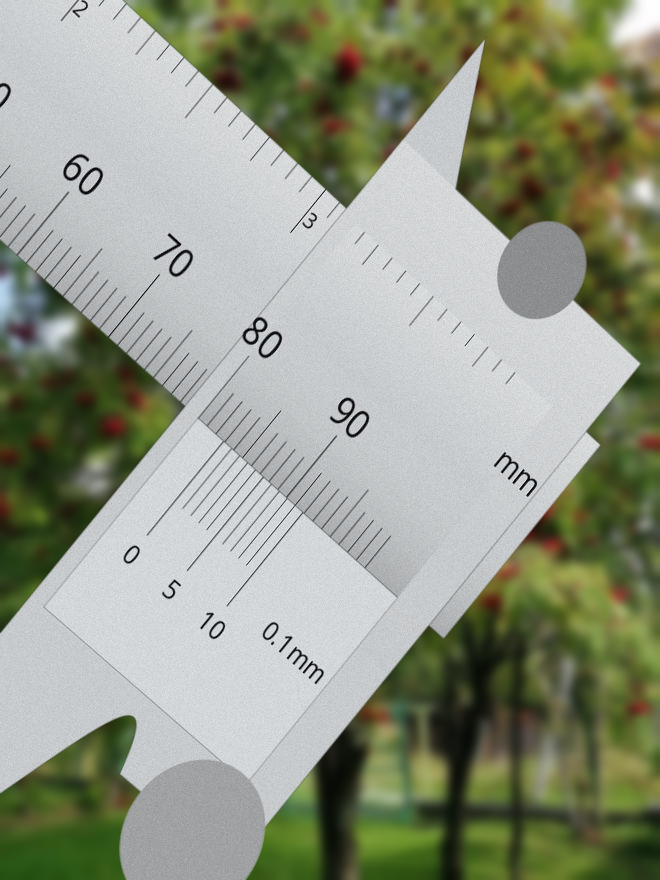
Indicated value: 82.9 mm
